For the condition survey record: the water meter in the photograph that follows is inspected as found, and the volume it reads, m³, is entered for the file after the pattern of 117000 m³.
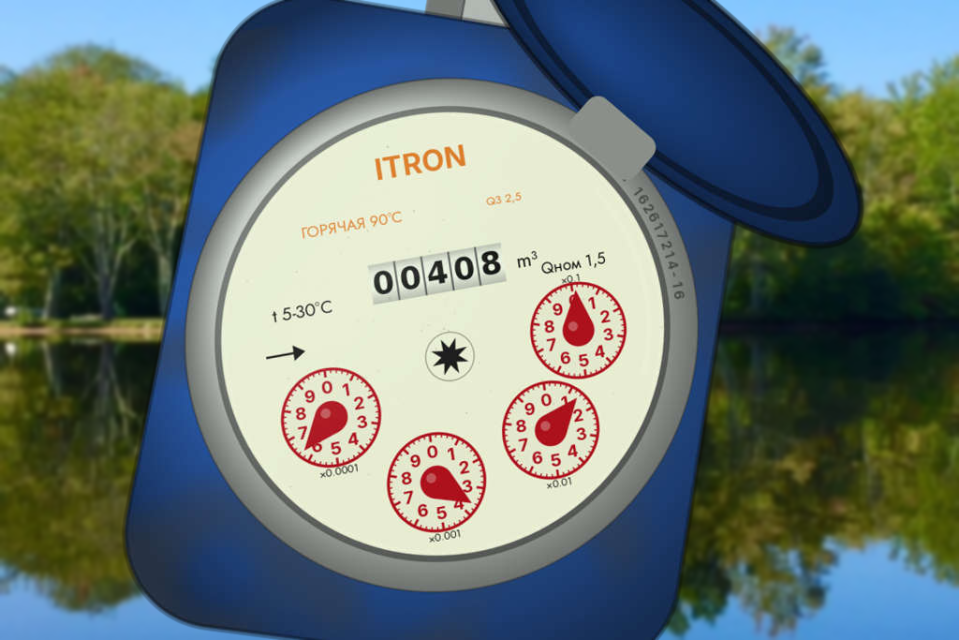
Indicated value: 408.0136 m³
